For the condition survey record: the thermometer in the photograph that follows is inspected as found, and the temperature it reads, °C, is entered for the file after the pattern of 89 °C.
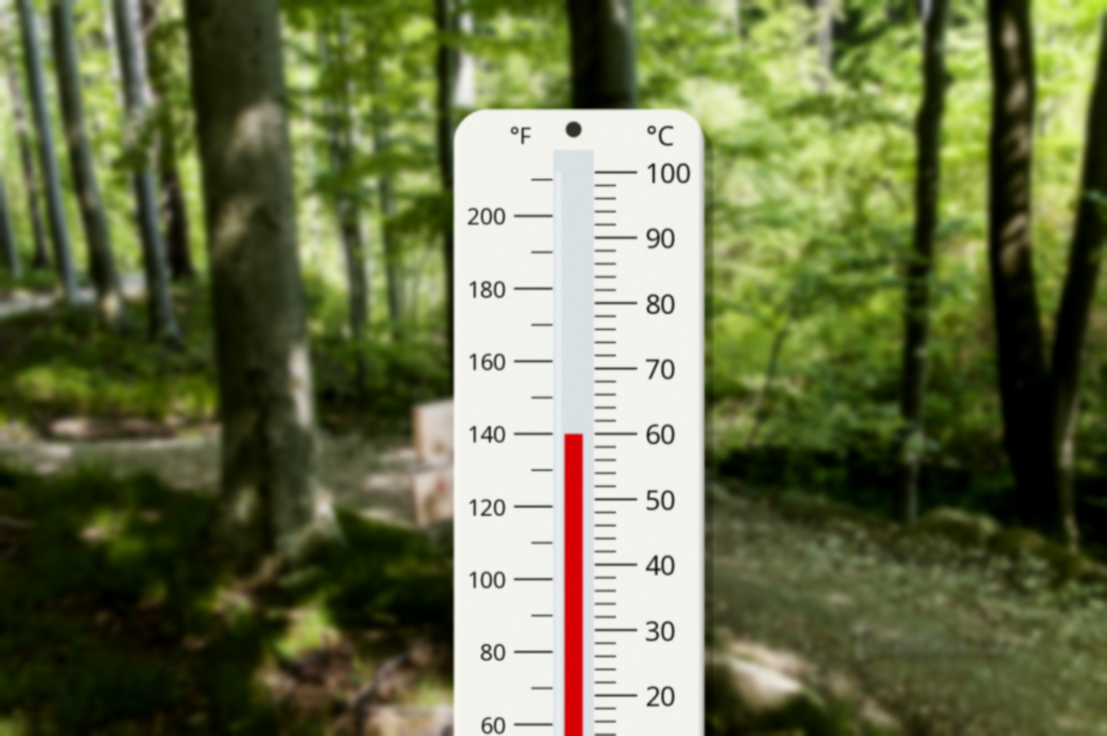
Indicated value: 60 °C
